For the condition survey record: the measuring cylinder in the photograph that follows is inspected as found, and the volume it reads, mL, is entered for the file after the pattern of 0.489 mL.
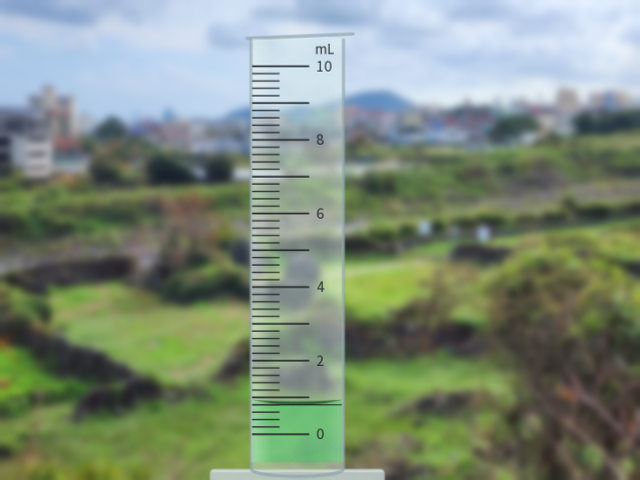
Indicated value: 0.8 mL
